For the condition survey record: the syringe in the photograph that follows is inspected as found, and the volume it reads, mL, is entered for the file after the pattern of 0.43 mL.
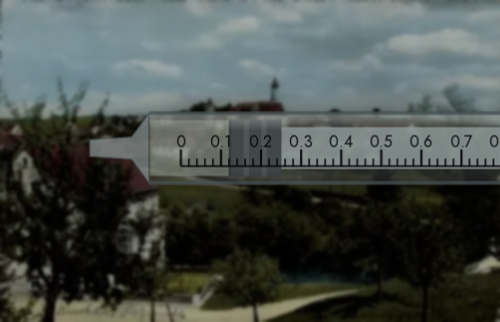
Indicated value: 0.12 mL
